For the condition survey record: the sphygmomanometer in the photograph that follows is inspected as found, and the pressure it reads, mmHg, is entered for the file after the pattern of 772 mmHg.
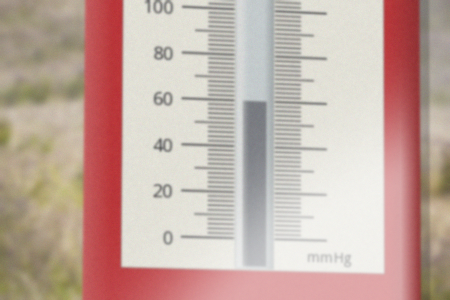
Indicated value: 60 mmHg
